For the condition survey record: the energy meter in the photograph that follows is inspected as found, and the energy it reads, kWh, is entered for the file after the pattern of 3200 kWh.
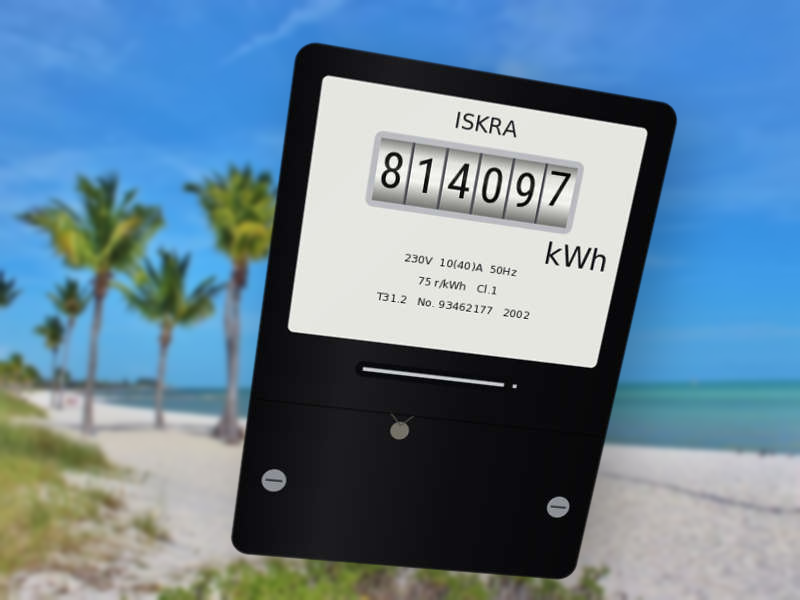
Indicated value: 814097 kWh
